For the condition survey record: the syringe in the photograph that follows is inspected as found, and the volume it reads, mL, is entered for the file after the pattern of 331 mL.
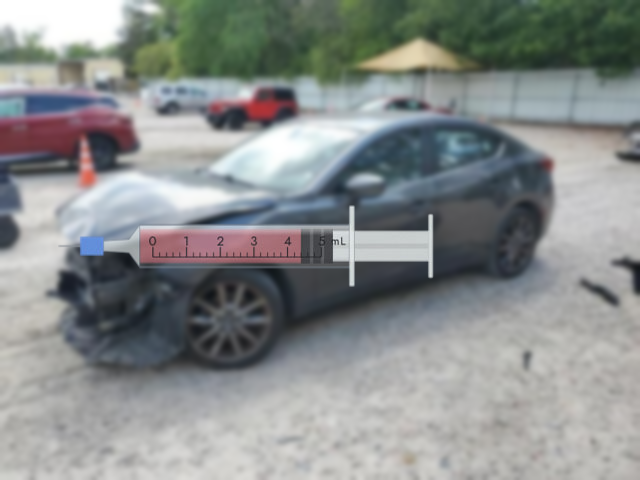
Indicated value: 4.4 mL
